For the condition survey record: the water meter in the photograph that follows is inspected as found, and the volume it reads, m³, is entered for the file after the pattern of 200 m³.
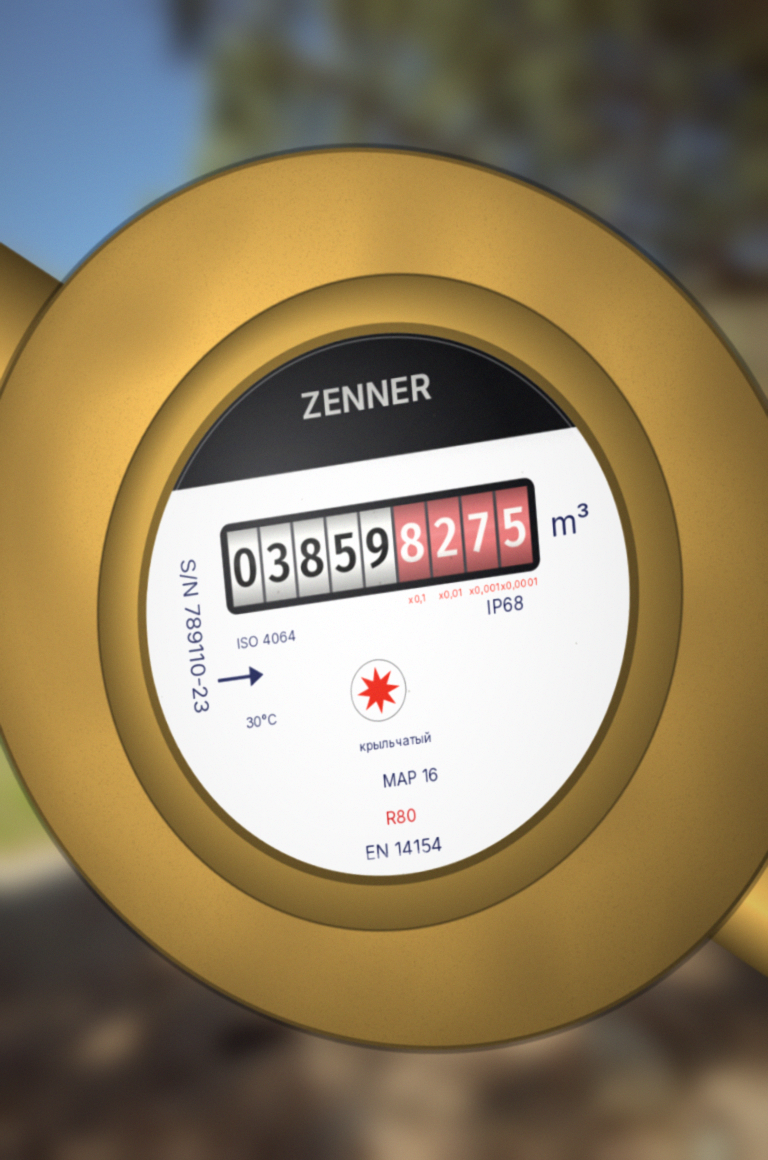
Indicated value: 3859.8275 m³
